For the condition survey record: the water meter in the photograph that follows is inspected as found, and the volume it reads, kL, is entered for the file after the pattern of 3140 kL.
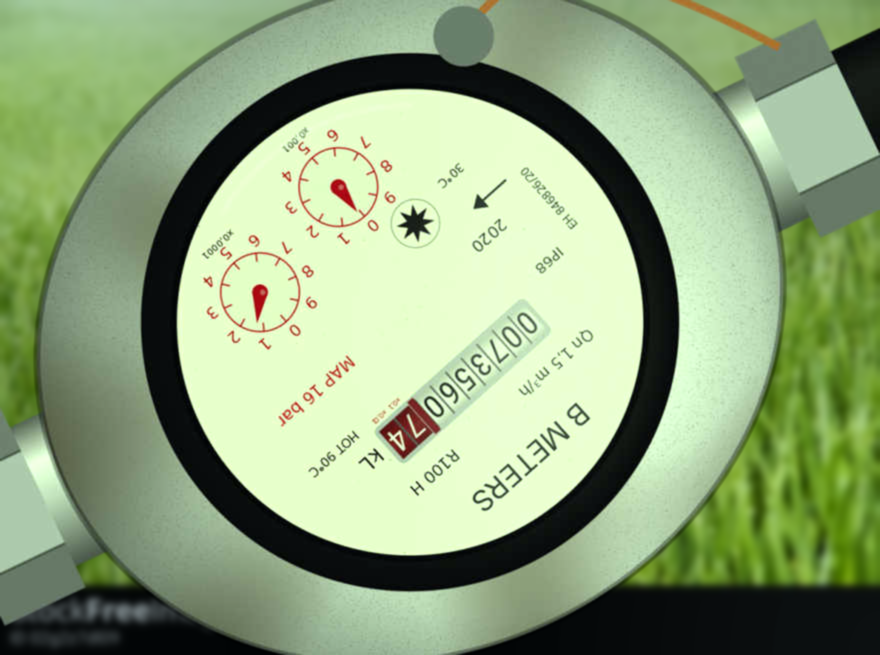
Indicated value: 73560.7401 kL
